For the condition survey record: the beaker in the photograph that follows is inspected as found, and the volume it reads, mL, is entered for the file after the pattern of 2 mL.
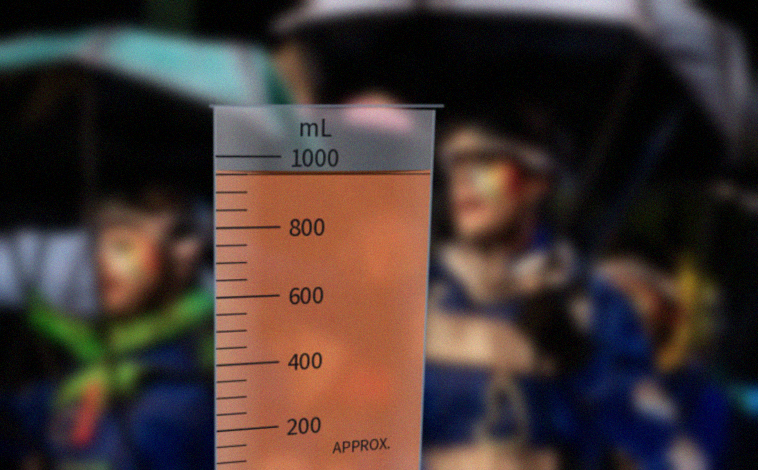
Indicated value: 950 mL
